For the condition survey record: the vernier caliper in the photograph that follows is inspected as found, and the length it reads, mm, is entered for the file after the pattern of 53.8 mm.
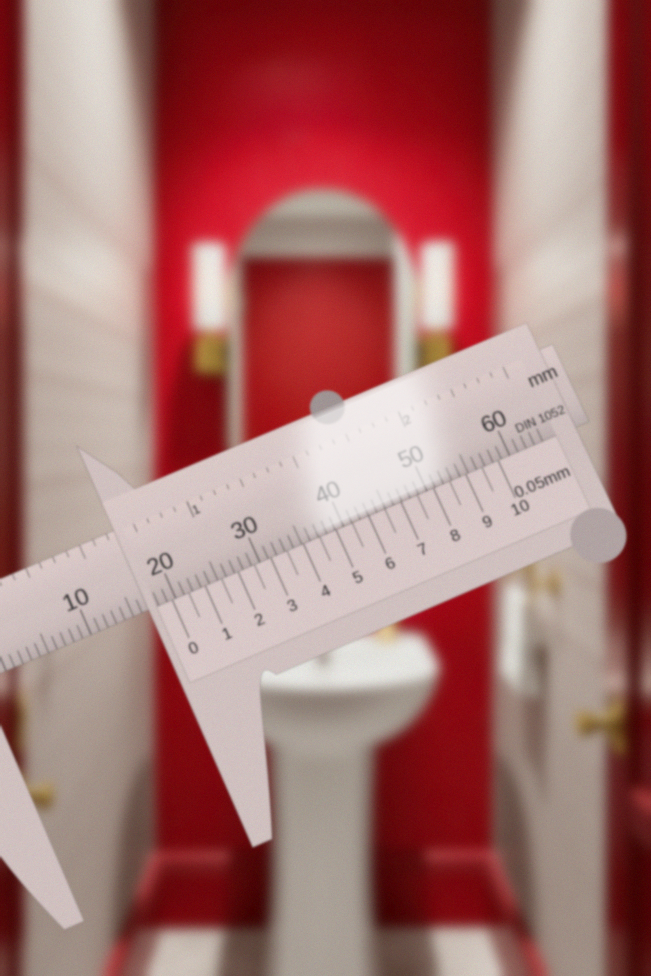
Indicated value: 19.6 mm
